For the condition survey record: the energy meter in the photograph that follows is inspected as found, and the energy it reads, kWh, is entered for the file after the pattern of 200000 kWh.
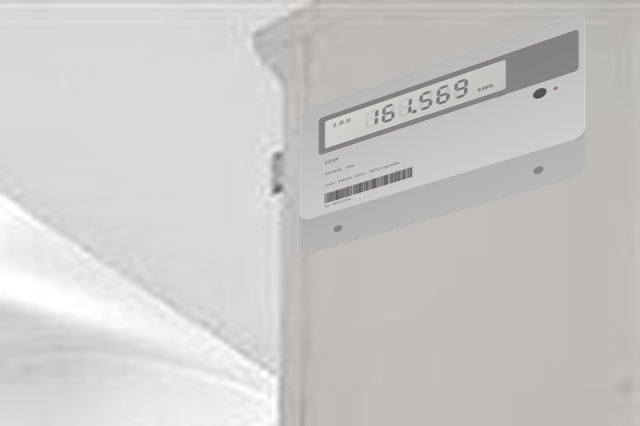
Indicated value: 161.569 kWh
